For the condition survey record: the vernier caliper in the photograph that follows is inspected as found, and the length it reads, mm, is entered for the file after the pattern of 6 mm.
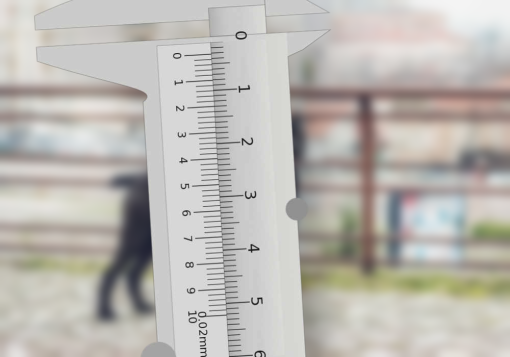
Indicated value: 3.2 mm
